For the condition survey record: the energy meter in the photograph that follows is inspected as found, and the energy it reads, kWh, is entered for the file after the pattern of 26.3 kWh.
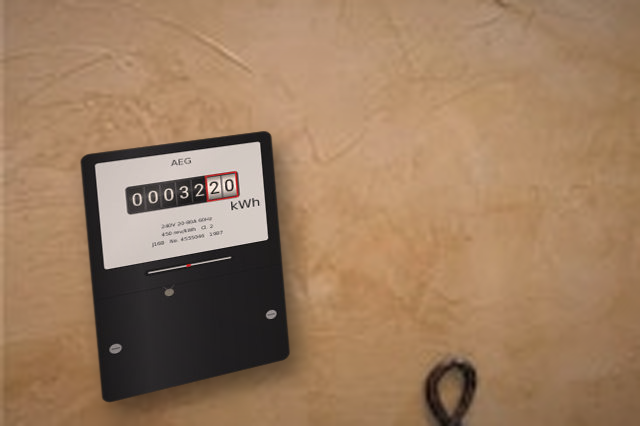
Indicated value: 32.20 kWh
